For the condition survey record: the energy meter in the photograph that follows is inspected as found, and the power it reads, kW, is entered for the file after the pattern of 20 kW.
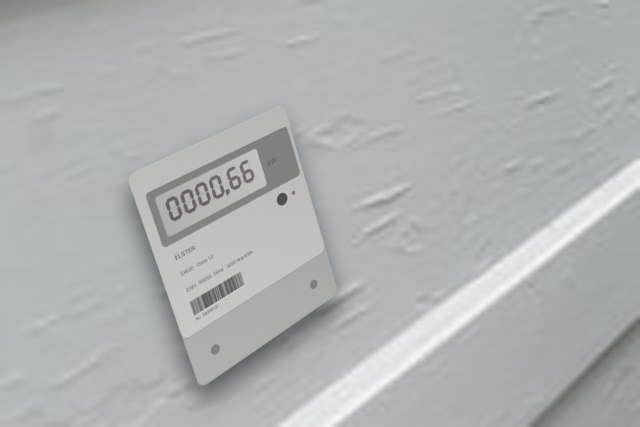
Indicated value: 0.66 kW
